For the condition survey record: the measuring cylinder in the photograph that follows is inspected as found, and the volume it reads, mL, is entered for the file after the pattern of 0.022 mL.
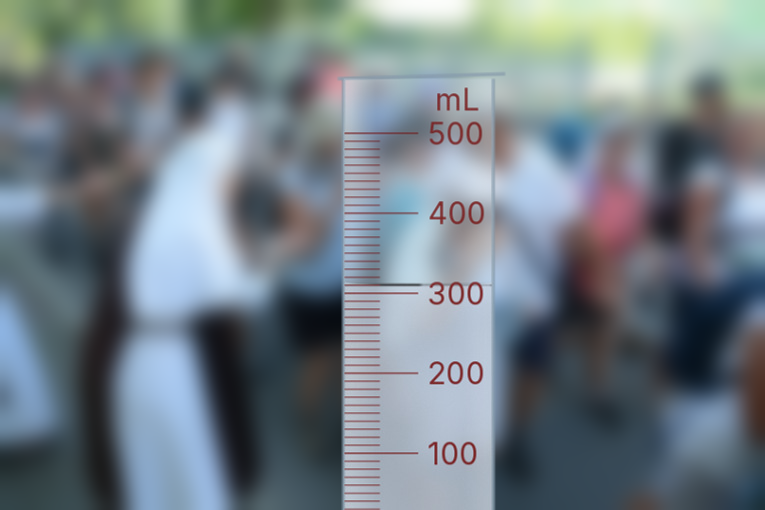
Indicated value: 310 mL
